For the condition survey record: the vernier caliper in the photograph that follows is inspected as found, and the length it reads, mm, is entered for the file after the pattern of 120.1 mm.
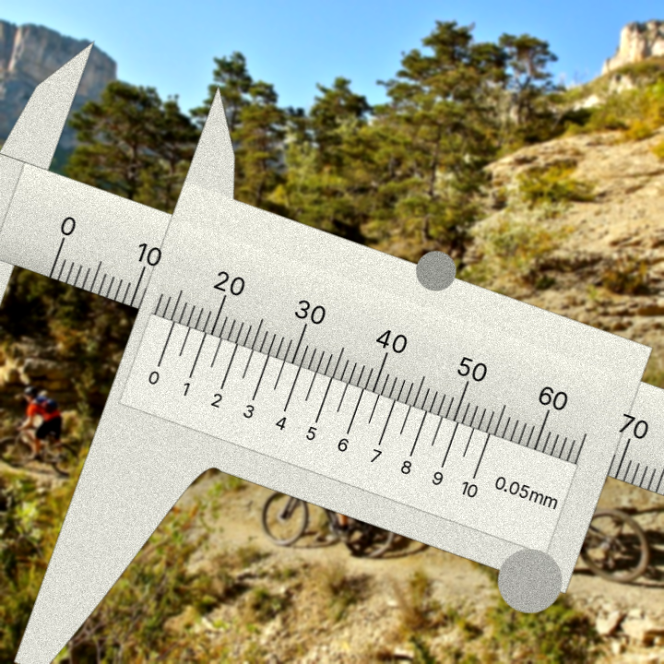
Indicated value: 15.4 mm
